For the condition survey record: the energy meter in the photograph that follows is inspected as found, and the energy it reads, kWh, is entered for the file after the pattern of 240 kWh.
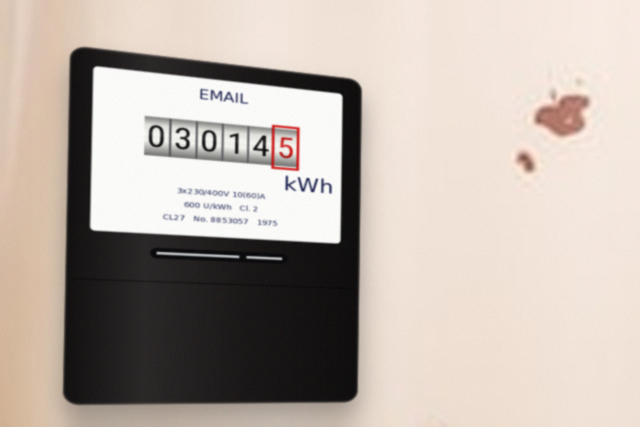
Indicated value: 3014.5 kWh
